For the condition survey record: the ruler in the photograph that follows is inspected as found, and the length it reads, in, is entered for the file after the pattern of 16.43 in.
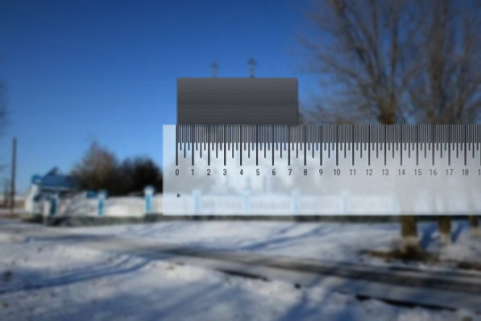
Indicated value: 7.5 in
